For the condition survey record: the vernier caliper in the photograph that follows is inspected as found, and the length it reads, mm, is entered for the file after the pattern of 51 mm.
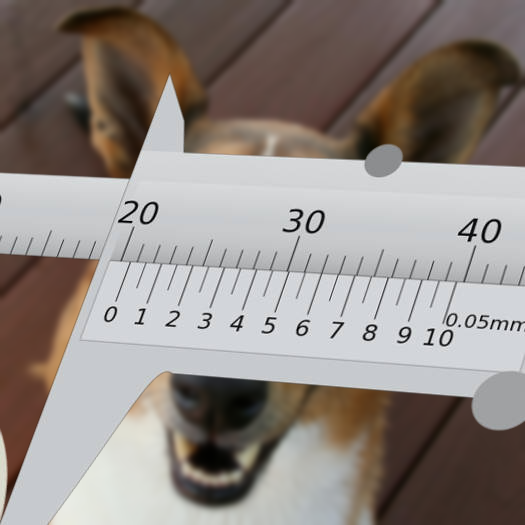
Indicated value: 20.6 mm
